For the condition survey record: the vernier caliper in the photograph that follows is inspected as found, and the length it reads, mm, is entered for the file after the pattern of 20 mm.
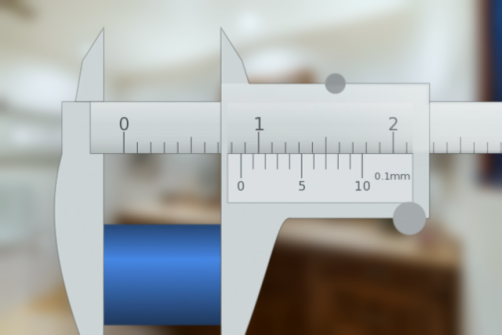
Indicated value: 8.7 mm
